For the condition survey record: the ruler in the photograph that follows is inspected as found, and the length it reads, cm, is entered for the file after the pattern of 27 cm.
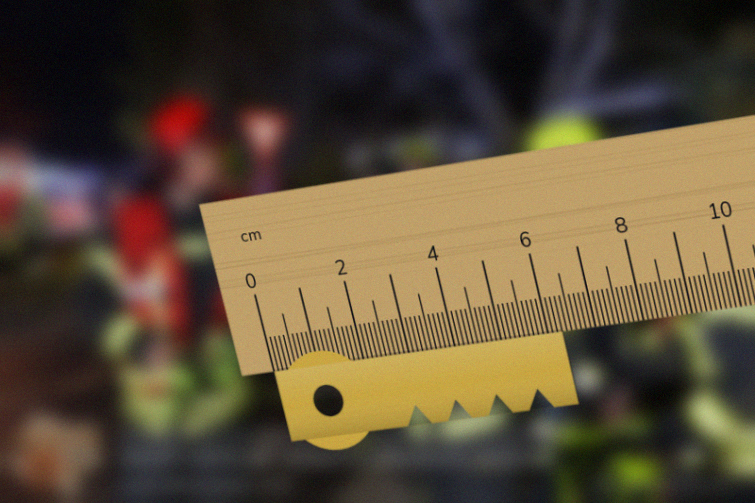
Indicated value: 6.3 cm
